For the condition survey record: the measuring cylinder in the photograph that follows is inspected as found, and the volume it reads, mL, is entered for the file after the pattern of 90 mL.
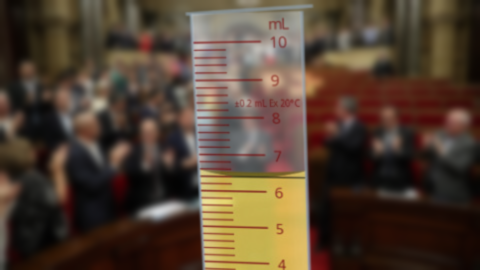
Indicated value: 6.4 mL
